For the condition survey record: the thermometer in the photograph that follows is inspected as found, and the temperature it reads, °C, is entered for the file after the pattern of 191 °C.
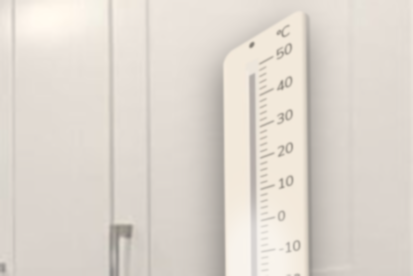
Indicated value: 48 °C
